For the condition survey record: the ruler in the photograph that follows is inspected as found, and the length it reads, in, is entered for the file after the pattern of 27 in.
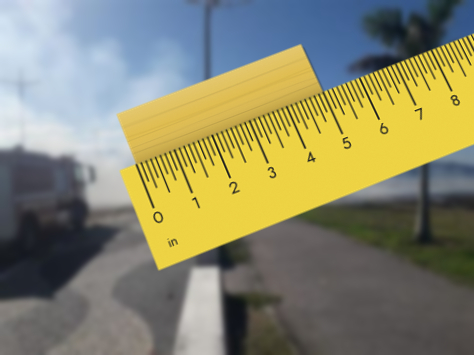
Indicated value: 5 in
